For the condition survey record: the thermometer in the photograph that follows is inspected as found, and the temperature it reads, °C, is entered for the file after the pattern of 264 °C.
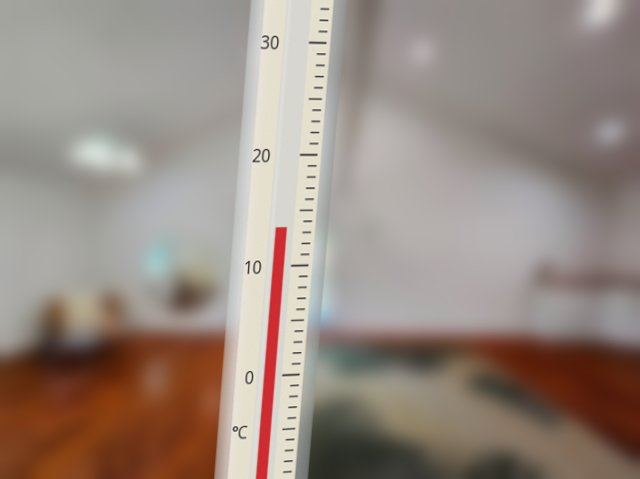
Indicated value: 13.5 °C
